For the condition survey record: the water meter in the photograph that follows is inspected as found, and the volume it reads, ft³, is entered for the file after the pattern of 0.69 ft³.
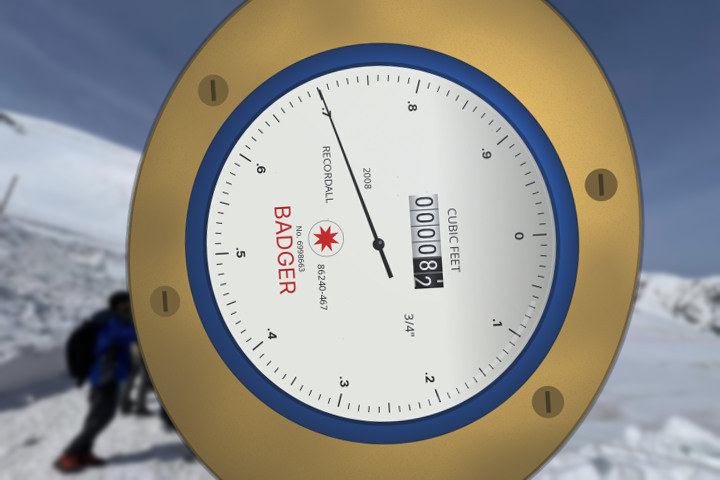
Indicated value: 81.70 ft³
